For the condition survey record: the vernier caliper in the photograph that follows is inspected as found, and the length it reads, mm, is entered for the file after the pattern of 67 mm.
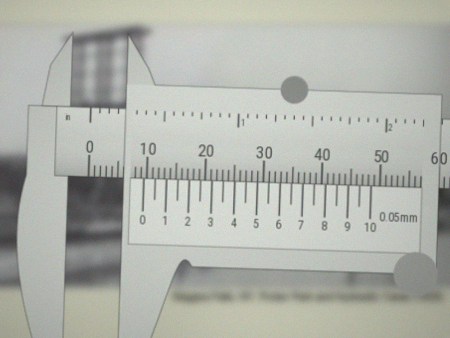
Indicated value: 9.5 mm
